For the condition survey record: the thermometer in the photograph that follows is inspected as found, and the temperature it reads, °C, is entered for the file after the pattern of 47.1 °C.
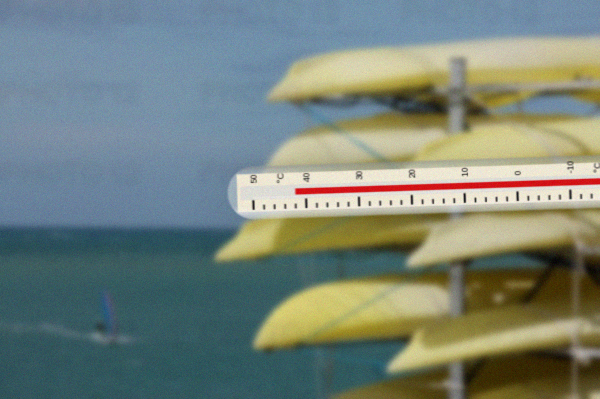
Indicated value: 42 °C
